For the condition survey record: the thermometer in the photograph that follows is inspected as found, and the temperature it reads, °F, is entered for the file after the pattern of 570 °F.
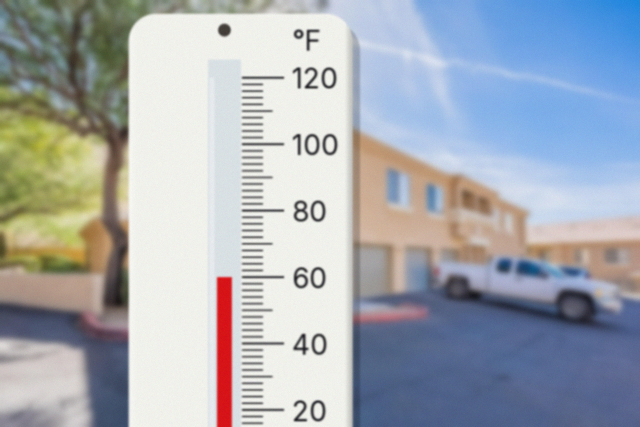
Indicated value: 60 °F
